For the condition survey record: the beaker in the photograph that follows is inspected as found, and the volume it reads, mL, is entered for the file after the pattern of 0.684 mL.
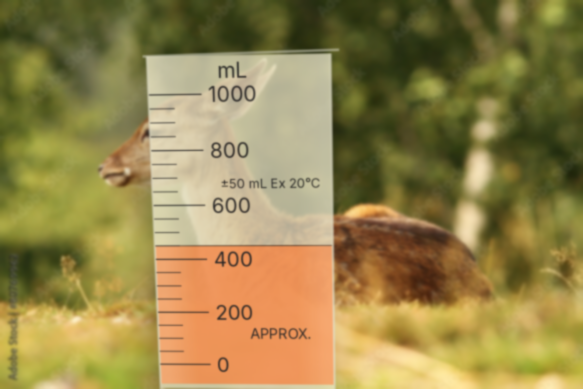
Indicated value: 450 mL
